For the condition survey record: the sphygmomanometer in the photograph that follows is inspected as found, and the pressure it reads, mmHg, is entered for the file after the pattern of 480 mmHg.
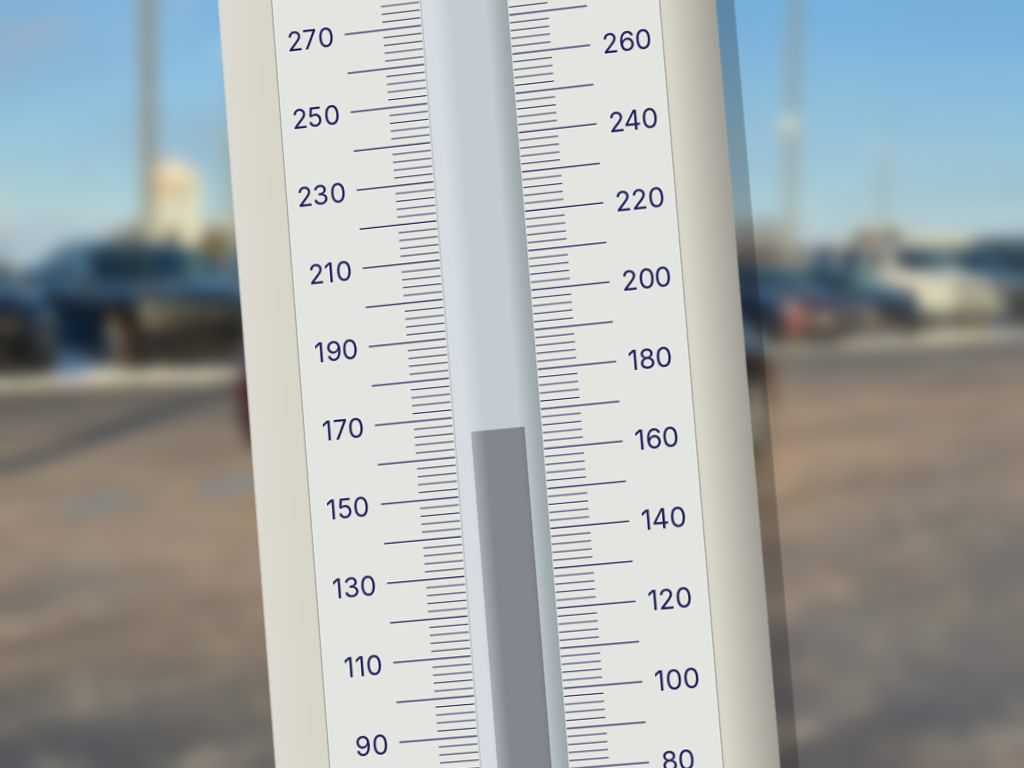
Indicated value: 166 mmHg
